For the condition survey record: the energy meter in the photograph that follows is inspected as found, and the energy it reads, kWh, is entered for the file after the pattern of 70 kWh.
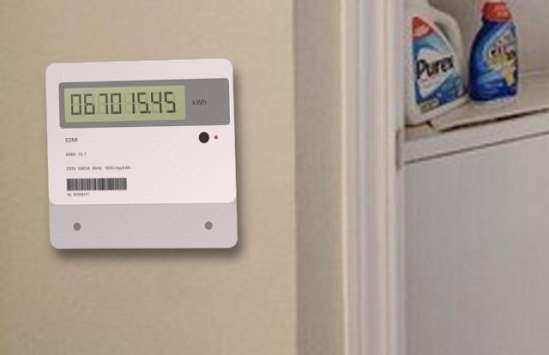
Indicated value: 67015.45 kWh
